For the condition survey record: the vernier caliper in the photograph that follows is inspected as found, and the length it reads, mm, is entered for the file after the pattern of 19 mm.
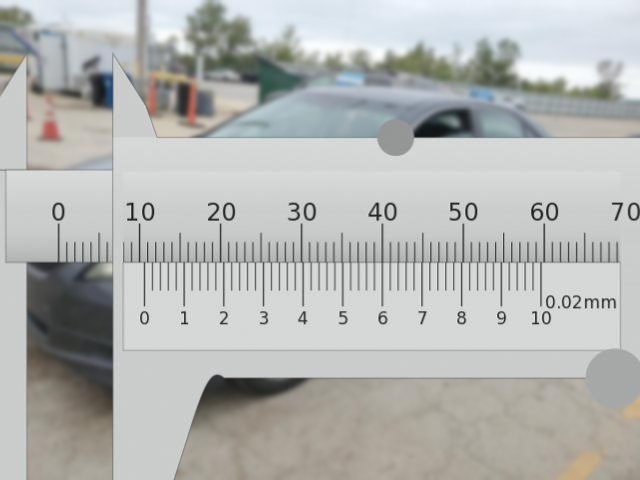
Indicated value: 10.6 mm
